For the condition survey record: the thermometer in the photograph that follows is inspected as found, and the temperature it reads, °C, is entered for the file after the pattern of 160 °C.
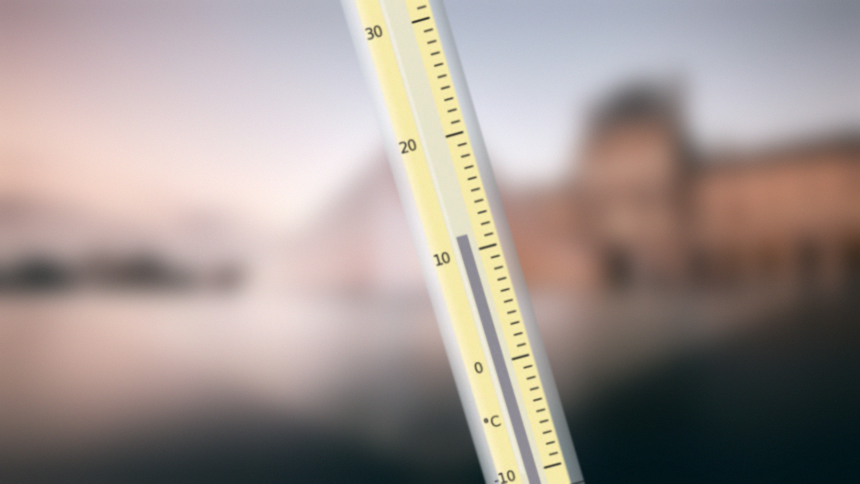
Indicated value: 11.5 °C
